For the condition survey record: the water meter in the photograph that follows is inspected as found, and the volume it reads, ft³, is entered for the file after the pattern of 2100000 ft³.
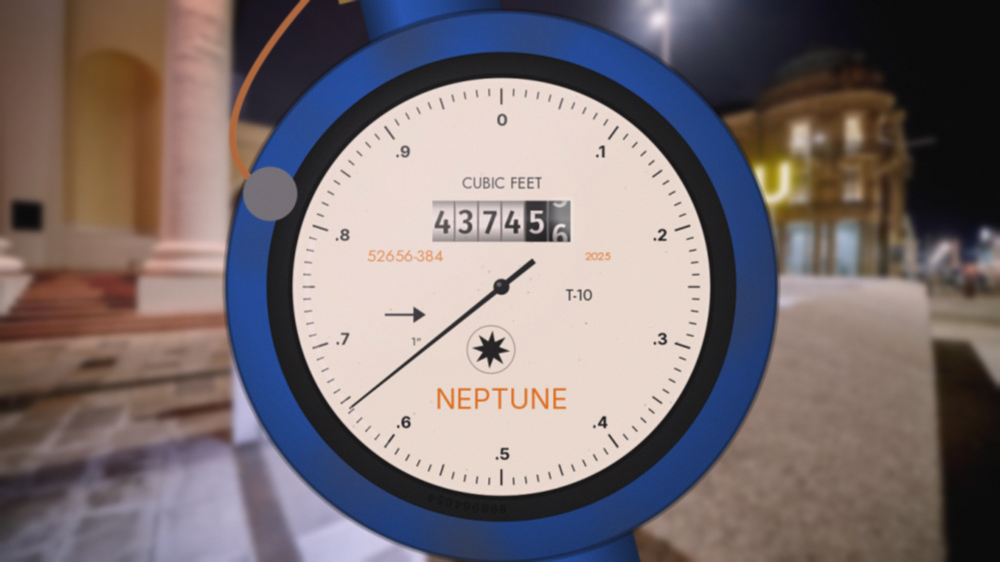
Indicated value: 437455.64 ft³
